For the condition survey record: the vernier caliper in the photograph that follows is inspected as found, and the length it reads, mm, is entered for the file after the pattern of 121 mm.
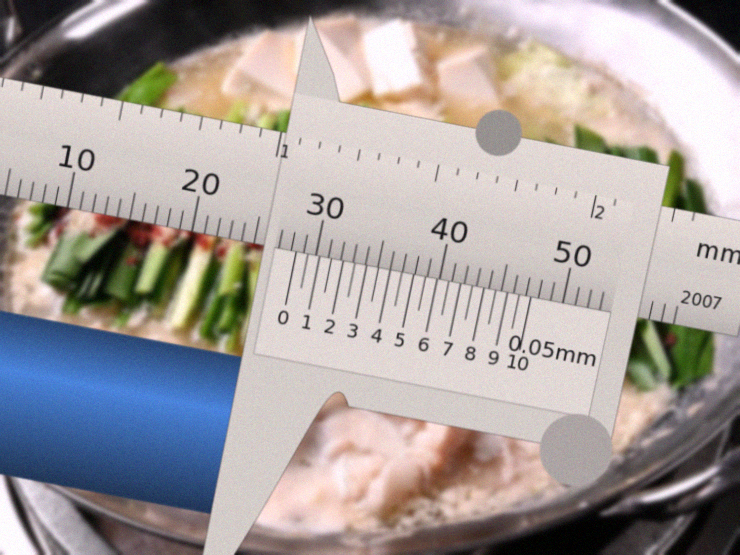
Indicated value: 28.4 mm
